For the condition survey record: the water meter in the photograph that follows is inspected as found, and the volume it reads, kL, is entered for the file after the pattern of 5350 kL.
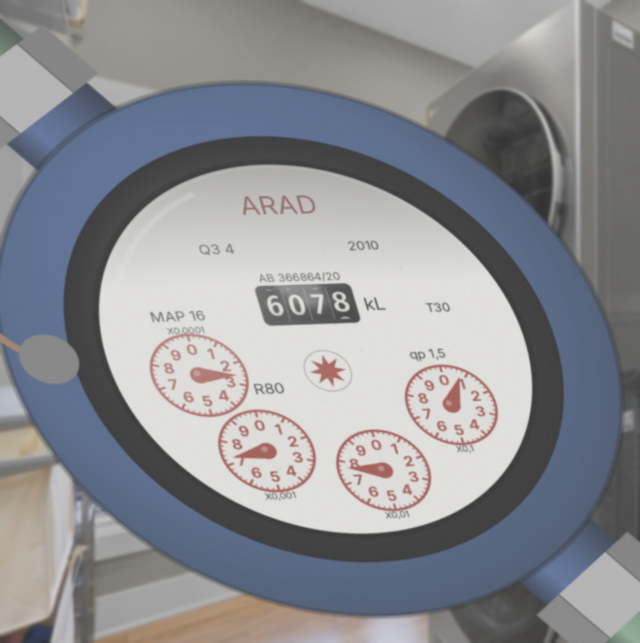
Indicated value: 6078.0772 kL
